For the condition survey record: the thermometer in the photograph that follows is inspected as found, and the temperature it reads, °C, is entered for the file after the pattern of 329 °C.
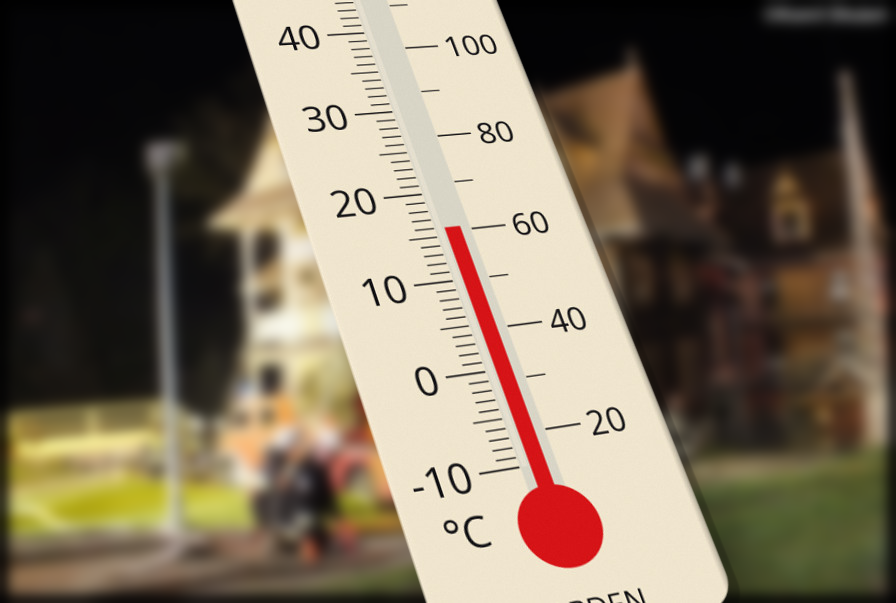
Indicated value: 16 °C
